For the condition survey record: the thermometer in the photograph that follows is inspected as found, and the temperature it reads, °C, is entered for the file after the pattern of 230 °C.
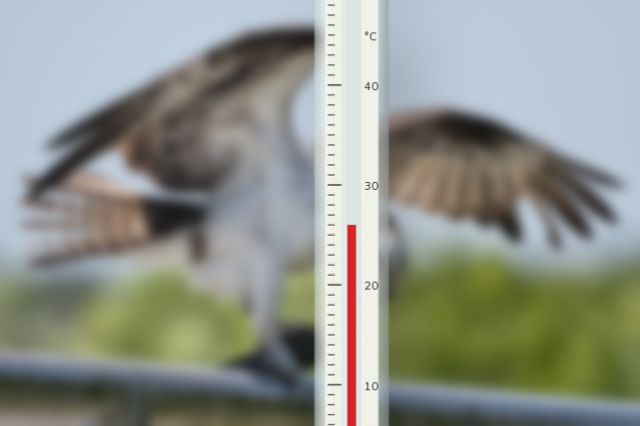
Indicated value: 26 °C
